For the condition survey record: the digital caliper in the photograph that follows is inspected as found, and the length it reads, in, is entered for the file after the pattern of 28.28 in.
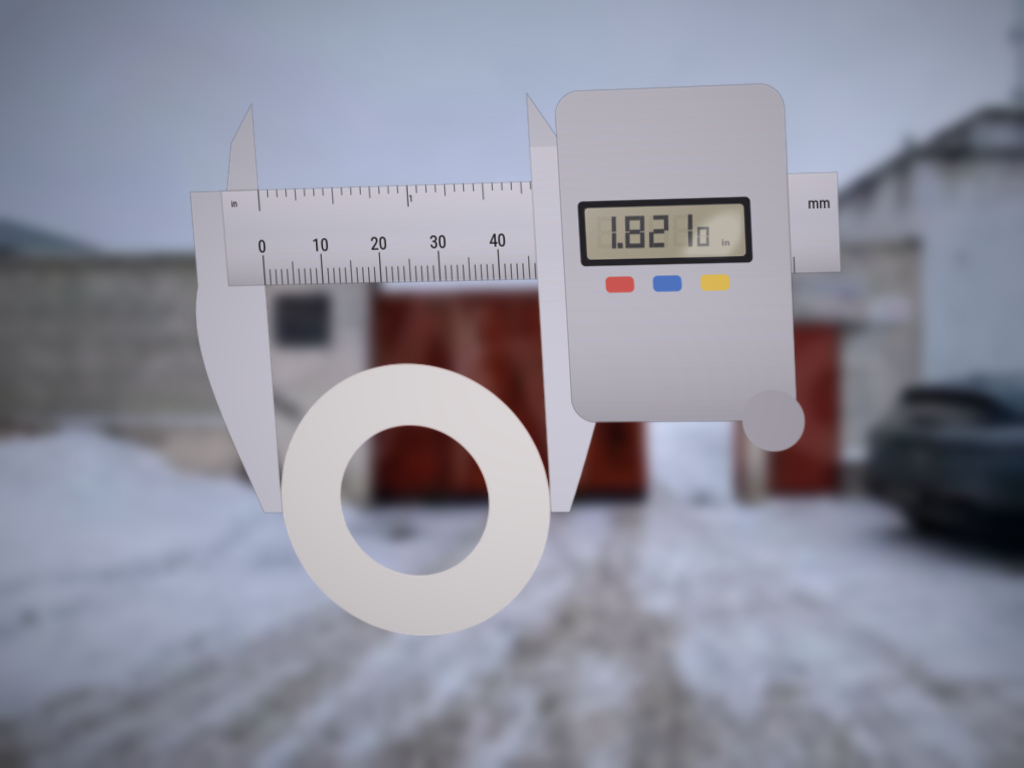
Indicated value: 1.8210 in
